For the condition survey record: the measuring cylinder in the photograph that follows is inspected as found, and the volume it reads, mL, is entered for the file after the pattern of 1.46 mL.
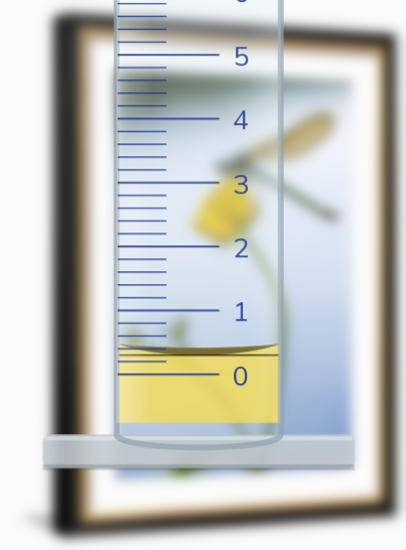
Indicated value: 0.3 mL
